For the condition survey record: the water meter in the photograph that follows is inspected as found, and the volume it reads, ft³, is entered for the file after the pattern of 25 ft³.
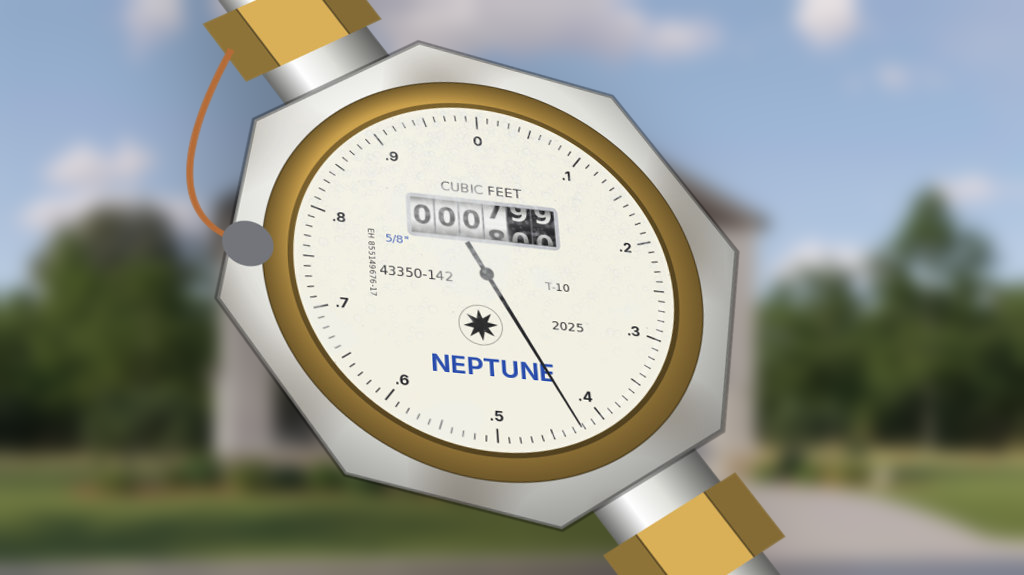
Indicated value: 799.42 ft³
